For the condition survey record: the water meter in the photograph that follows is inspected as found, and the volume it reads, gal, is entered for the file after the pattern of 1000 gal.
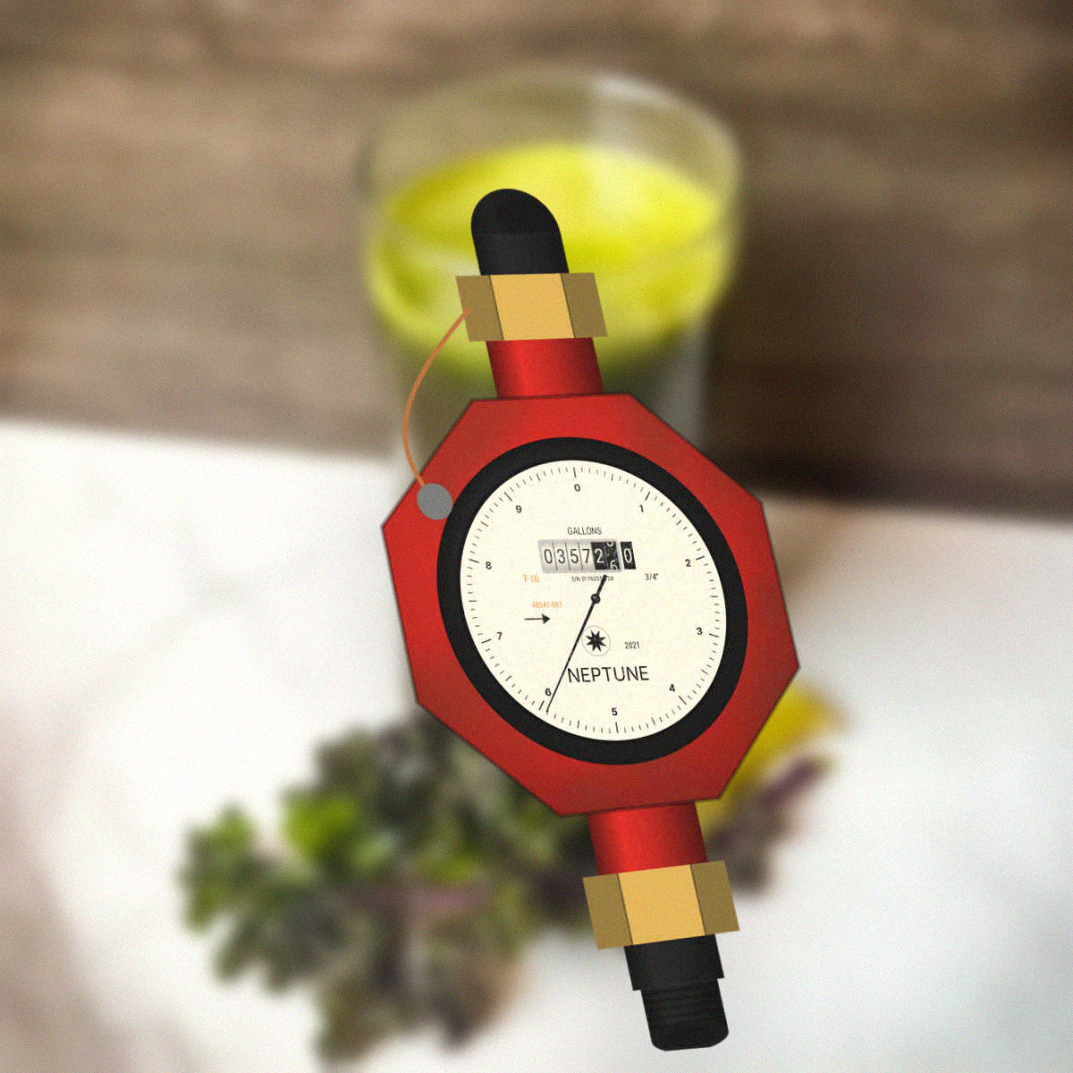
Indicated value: 357255.9 gal
